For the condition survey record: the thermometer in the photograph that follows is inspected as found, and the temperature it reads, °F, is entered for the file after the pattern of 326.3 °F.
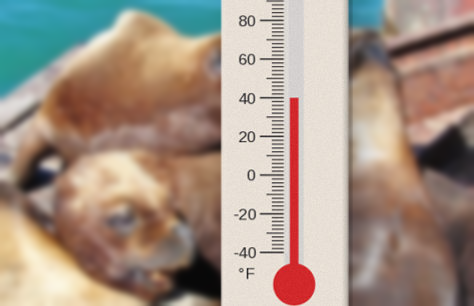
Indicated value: 40 °F
